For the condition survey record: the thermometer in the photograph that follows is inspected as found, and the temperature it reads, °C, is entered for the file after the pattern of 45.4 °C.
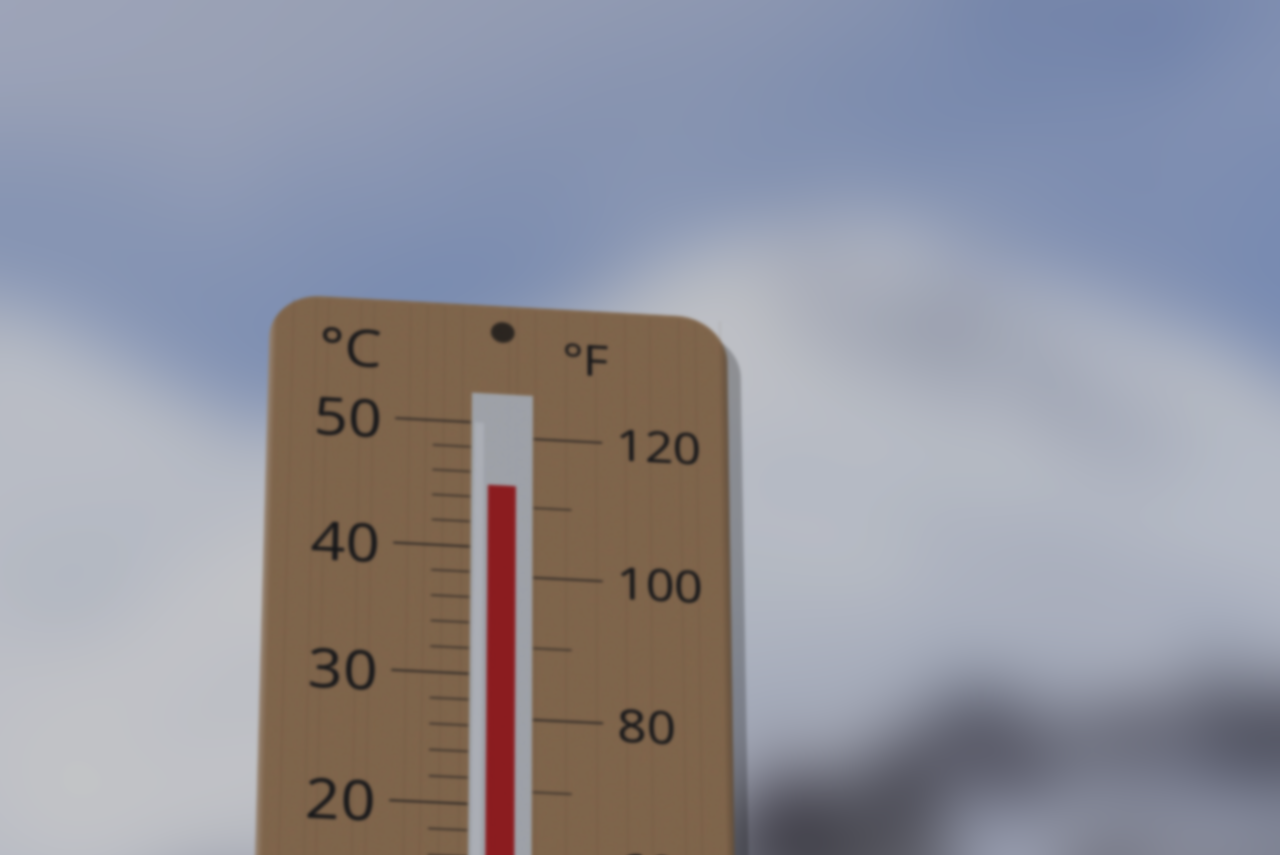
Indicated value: 45 °C
